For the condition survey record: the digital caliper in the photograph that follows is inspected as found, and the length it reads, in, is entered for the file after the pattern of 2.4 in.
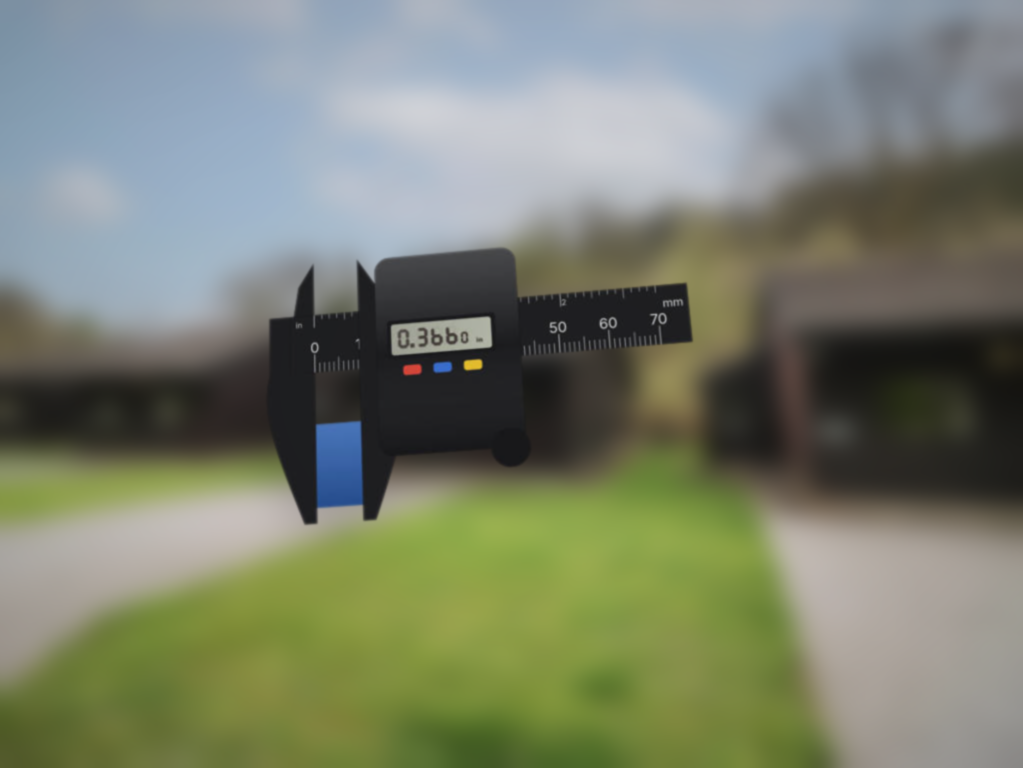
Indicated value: 0.3660 in
